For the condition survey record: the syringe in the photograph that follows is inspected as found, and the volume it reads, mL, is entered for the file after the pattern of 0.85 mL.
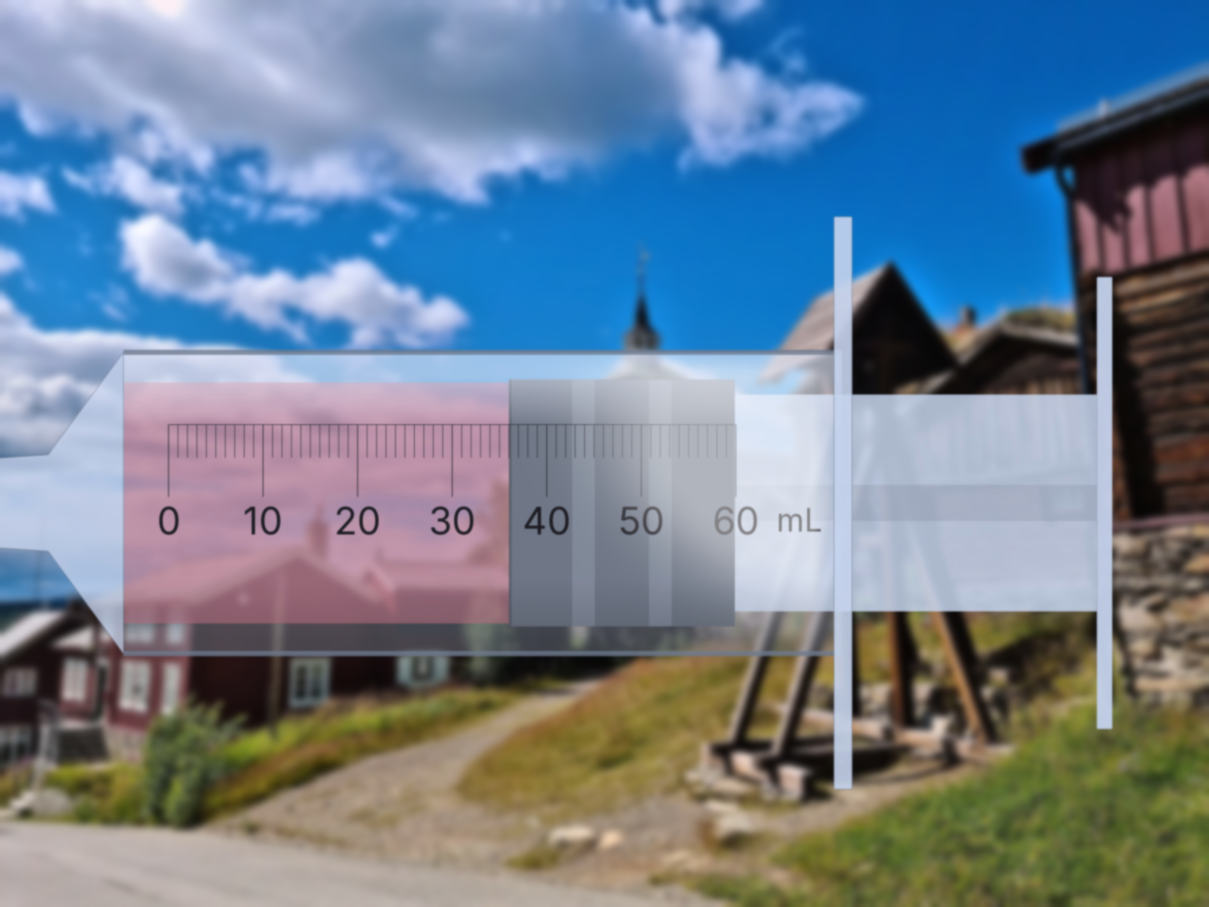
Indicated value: 36 mL
